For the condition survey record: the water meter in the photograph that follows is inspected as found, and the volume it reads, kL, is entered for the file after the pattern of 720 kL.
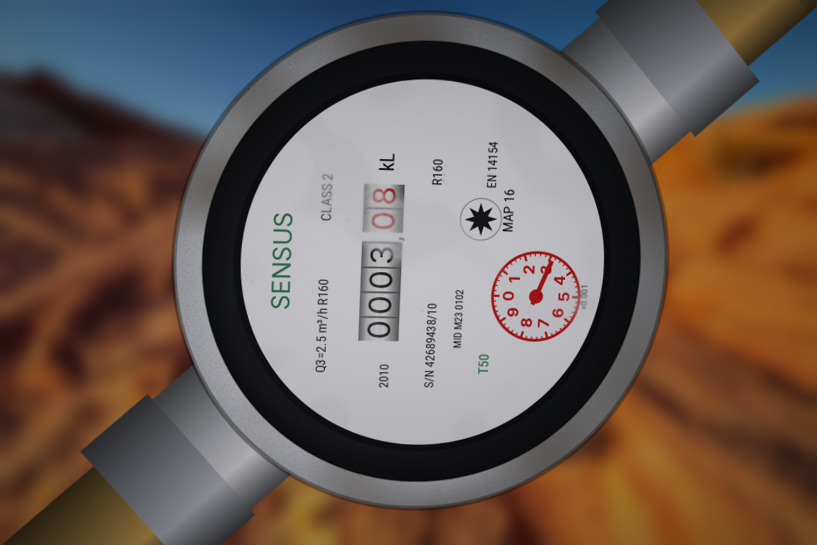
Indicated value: 3.083 kL
